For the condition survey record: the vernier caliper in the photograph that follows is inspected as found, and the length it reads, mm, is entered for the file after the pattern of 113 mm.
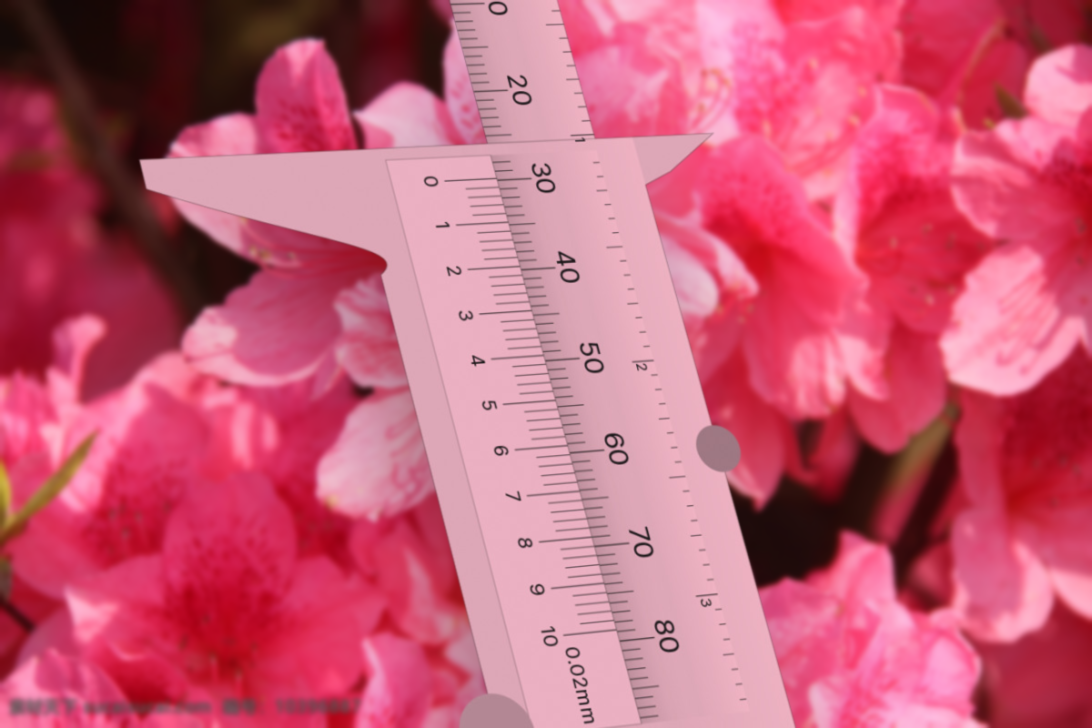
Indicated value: 29.8 mm
